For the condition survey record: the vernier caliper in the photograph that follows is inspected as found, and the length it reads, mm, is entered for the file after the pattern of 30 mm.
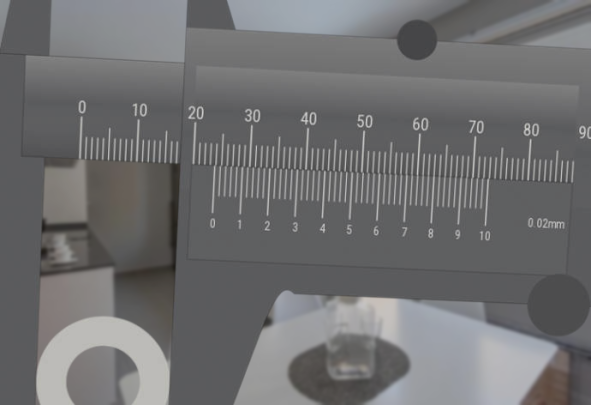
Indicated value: 23.8 mm
